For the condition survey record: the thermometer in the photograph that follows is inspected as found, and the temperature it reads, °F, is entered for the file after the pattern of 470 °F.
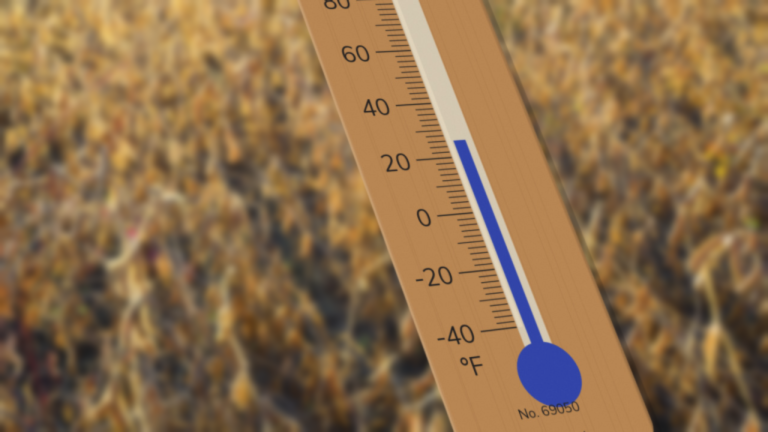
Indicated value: 26 °F
